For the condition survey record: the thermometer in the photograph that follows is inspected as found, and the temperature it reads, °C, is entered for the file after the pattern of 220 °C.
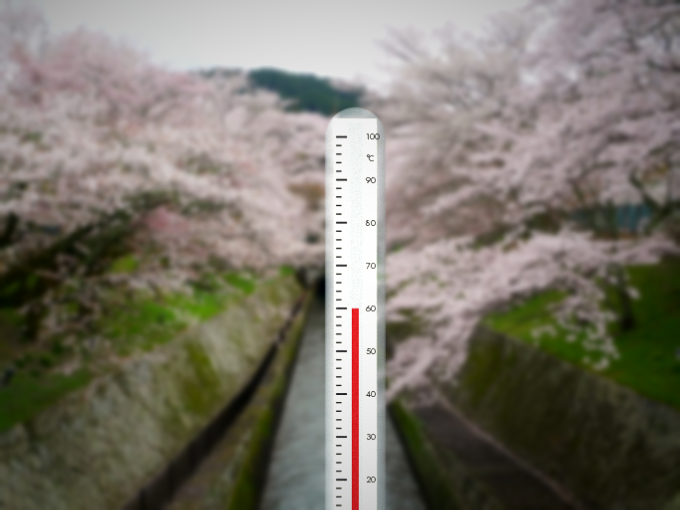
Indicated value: 60 °C
